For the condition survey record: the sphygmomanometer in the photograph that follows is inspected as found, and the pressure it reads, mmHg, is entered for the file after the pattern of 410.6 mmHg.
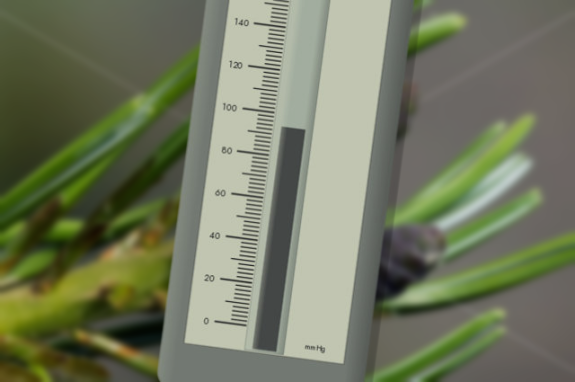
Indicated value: 94 mmHg
